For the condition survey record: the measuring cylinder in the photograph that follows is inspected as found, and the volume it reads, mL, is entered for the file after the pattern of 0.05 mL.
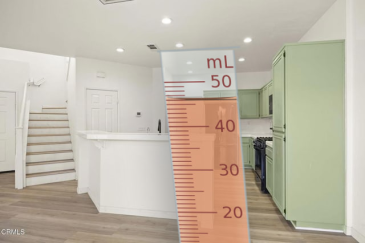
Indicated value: 46 mL
